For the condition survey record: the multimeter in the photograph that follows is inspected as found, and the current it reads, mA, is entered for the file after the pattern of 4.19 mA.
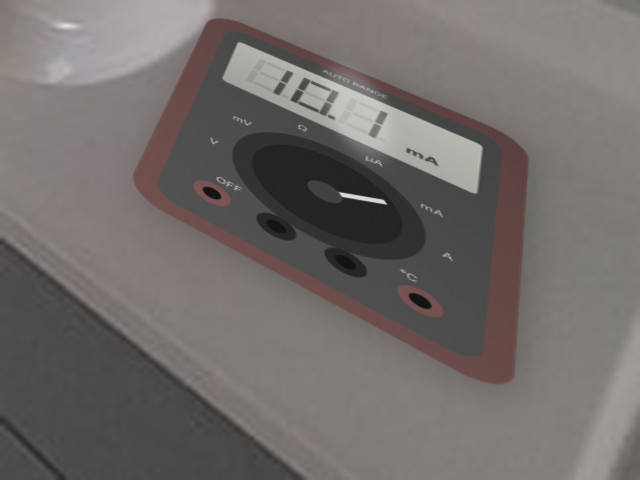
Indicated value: 10.1 mA
